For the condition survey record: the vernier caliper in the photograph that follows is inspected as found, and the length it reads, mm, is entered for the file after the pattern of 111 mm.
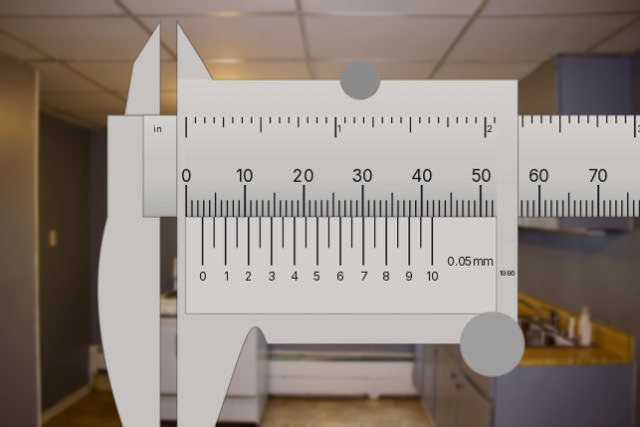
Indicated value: 2.8 mm
